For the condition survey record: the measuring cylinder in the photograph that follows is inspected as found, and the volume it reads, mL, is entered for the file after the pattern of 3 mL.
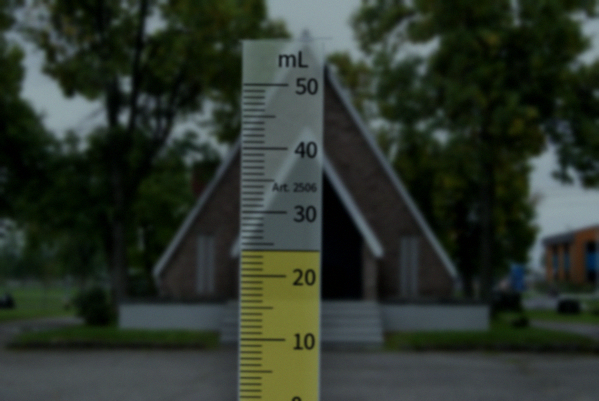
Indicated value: 24 mL
